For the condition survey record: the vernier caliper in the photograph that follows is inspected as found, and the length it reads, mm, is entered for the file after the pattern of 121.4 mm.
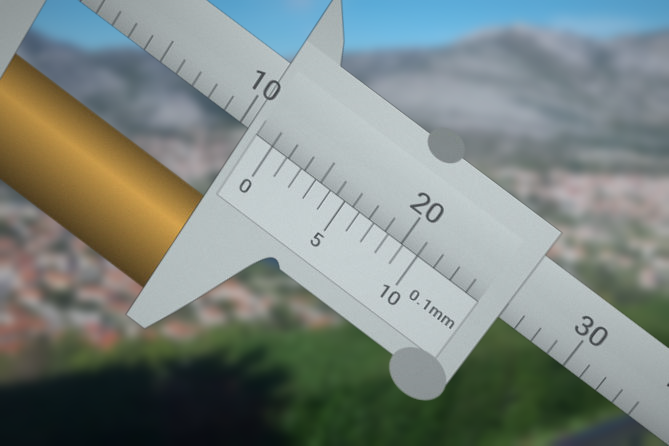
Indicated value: 12.0 mm
